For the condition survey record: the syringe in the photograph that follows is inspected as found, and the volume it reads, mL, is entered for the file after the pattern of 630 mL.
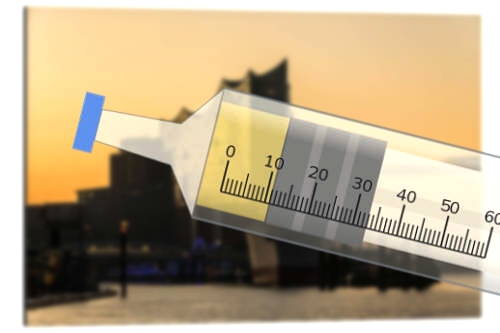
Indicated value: 11 mL
